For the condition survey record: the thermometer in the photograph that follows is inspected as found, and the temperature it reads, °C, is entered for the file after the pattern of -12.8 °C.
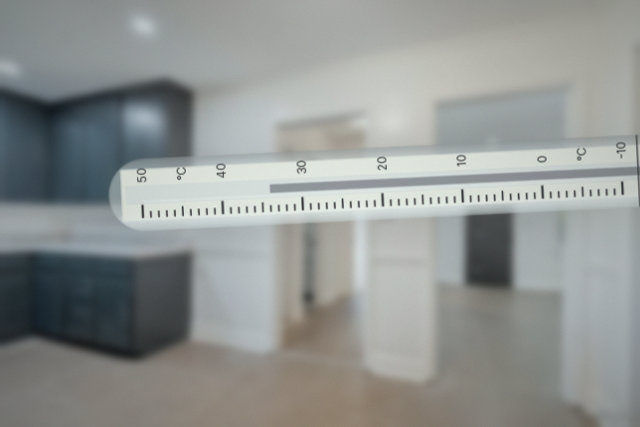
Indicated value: 34 °C
